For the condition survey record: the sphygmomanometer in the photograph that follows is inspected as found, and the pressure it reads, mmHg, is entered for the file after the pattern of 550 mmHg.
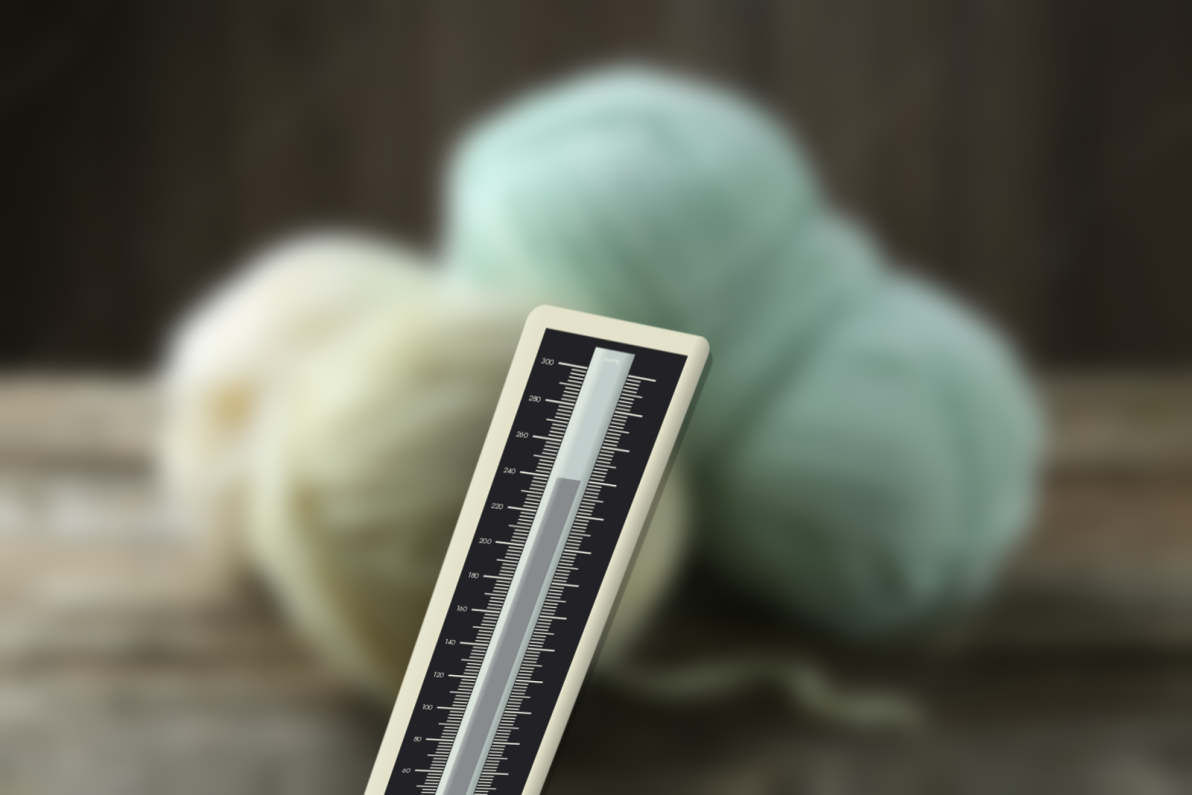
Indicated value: 240 mmHg
